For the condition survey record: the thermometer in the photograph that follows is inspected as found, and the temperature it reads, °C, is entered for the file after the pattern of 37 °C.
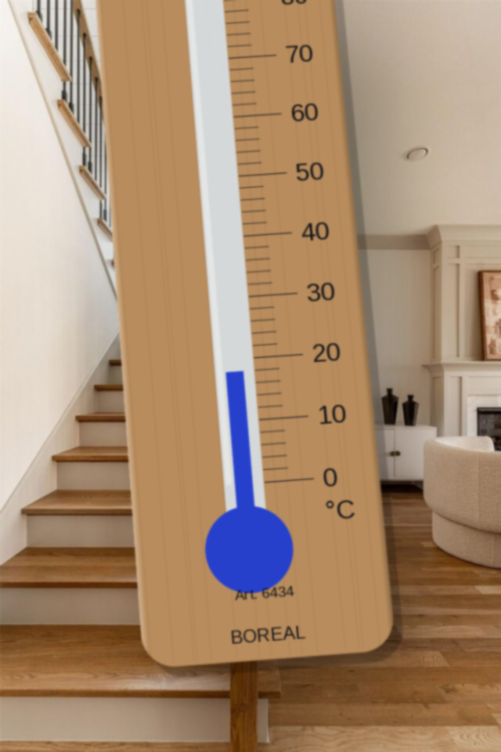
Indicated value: 18 °C
